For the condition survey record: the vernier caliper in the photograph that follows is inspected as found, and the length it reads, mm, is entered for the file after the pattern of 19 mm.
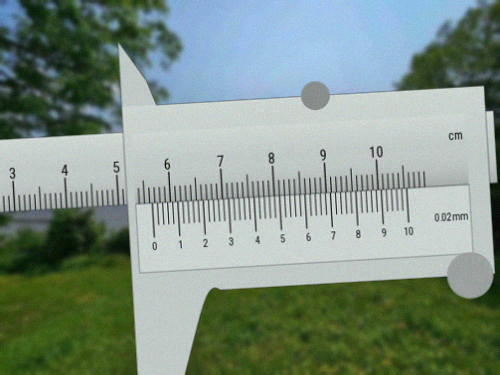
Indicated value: 56.5 mm
